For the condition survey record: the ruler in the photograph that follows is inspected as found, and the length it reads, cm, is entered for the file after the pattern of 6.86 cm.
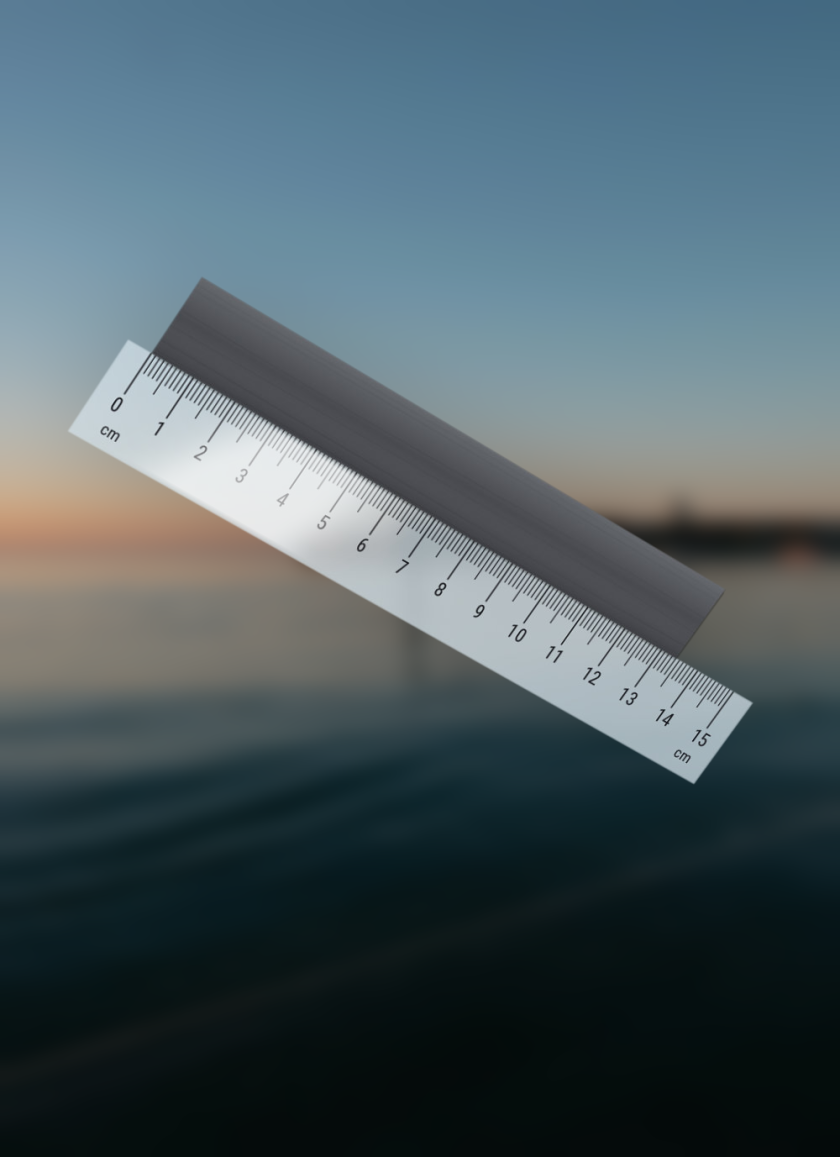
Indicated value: 13.4 cm
